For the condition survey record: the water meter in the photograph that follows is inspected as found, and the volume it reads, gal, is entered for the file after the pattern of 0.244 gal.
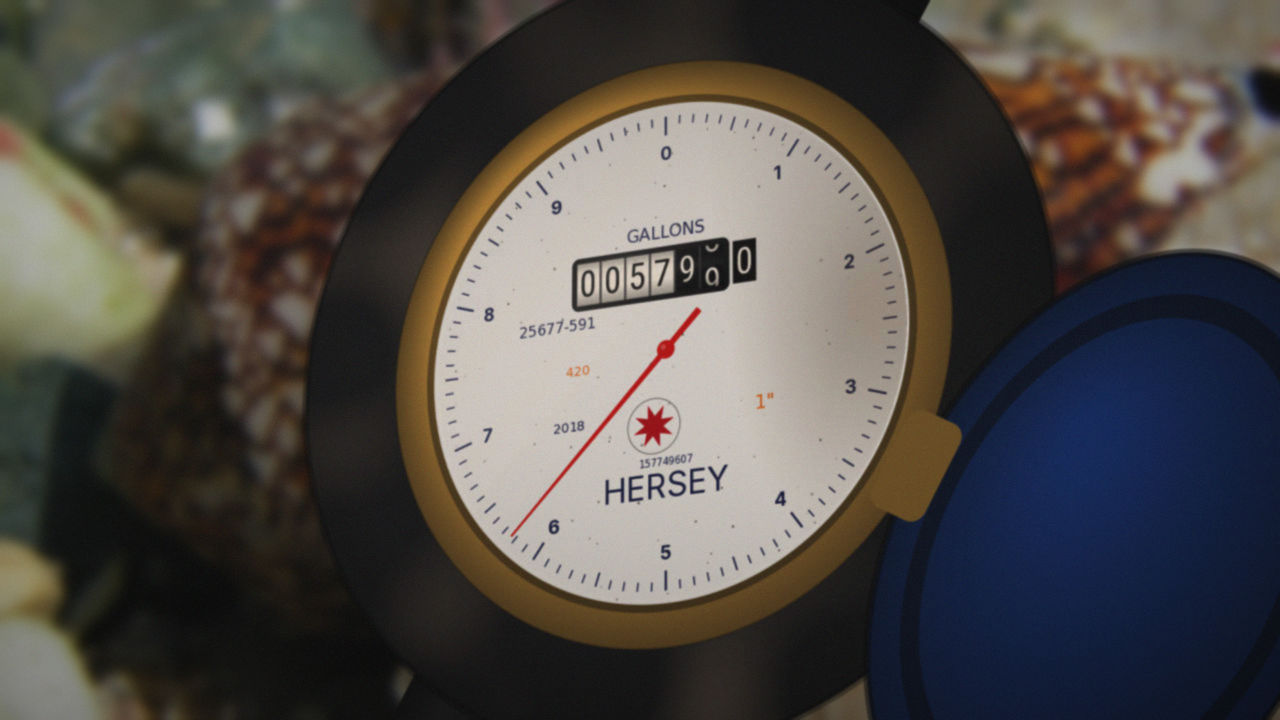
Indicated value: 57986.2 gal
